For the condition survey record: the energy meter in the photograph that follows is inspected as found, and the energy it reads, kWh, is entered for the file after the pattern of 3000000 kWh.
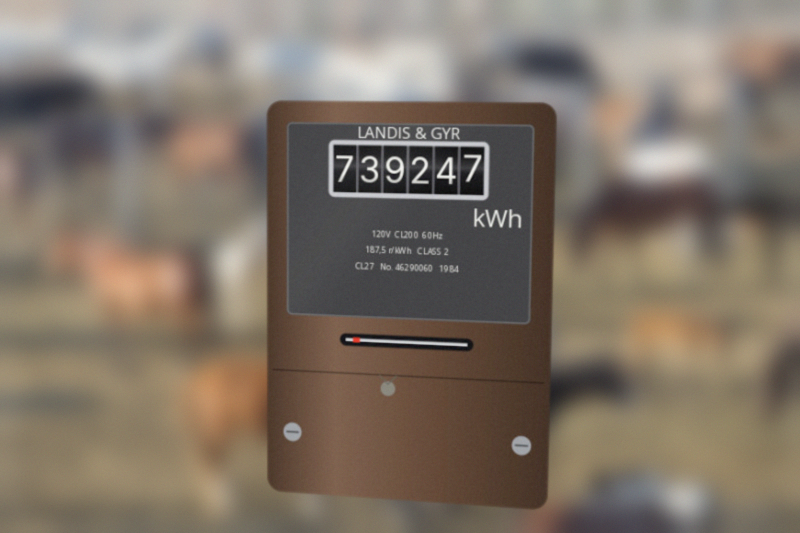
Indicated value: 739247 kWh
